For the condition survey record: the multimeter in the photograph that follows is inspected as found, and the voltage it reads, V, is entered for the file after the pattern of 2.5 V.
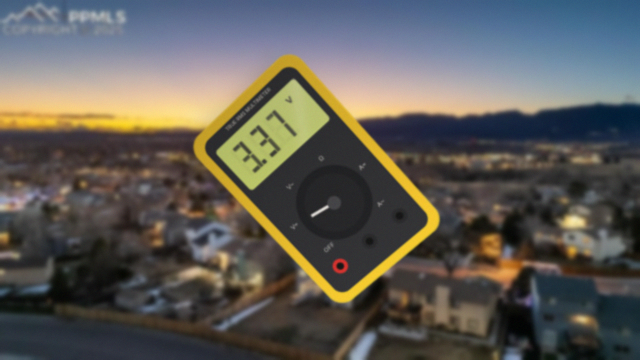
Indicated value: 3.37 V
